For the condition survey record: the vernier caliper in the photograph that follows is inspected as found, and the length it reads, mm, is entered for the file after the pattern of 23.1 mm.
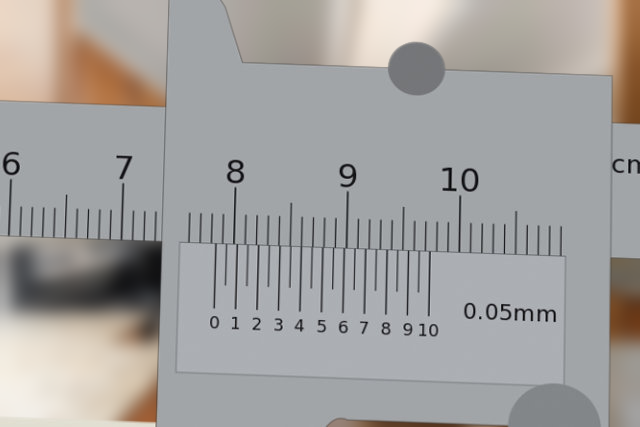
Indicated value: 78.4 mm
